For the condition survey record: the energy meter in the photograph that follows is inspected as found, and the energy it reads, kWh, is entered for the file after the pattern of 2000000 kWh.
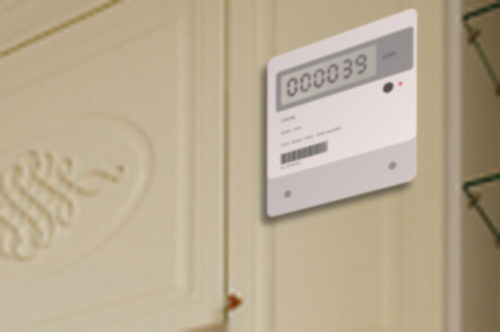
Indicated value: 39 kWh
